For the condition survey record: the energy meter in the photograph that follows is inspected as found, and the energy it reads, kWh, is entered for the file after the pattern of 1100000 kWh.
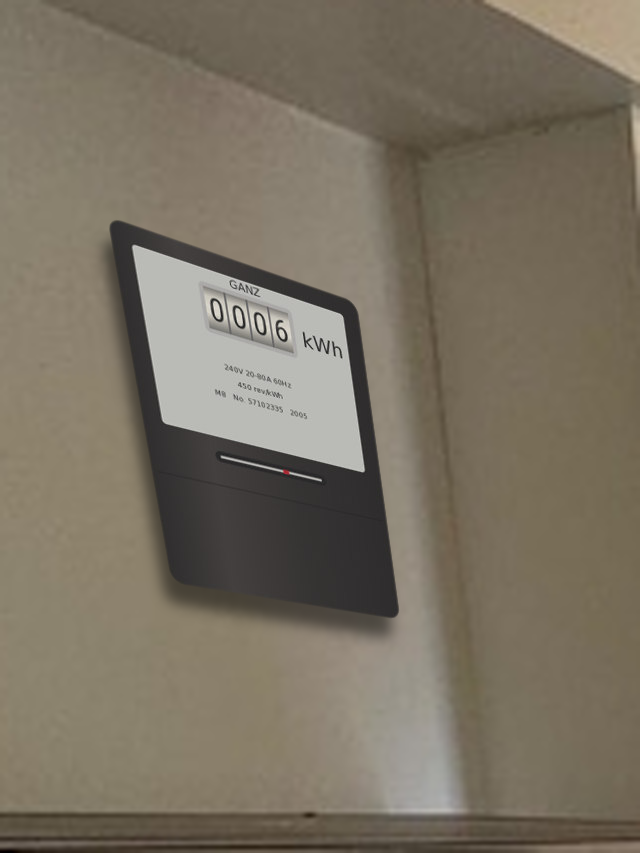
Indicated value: 6 kWh
